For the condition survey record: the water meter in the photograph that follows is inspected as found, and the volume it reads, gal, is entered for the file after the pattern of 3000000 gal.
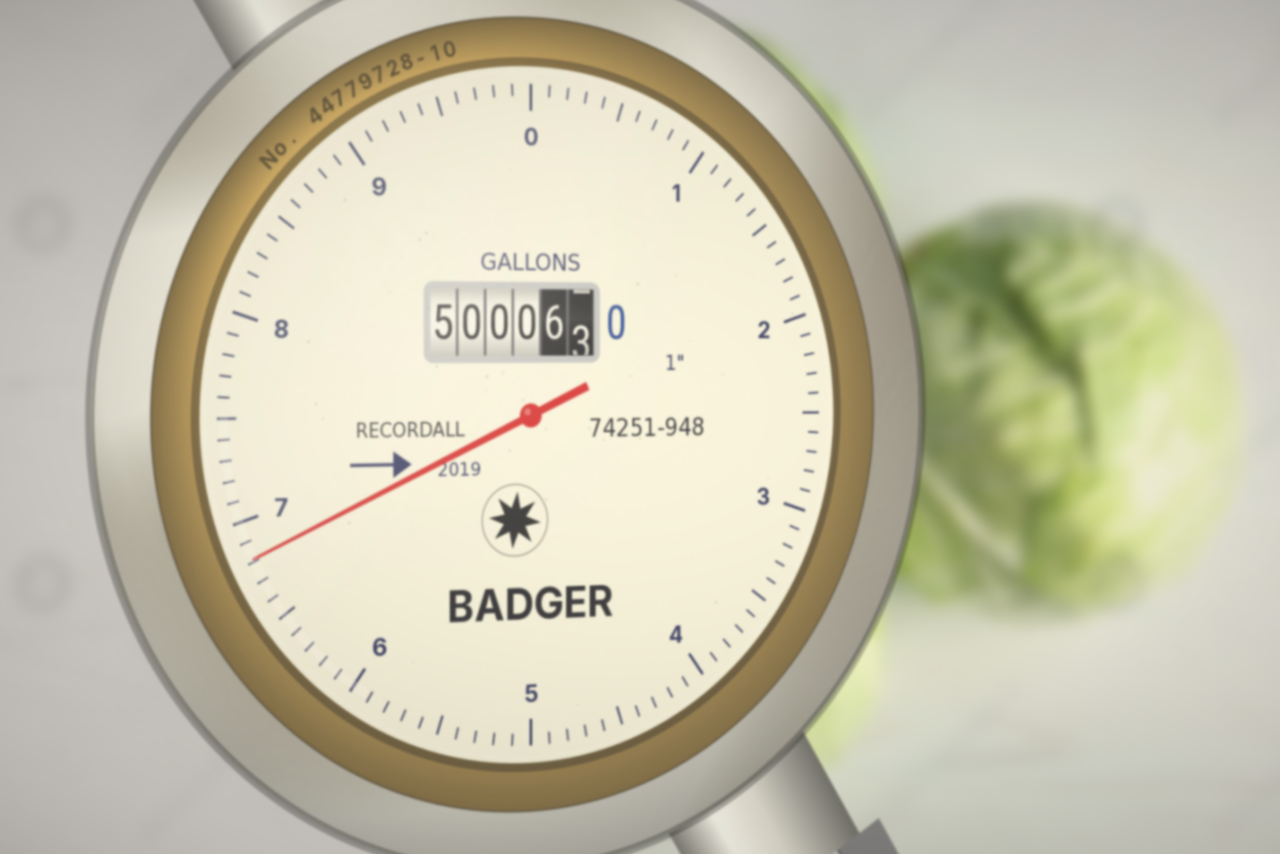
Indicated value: 5000626.8 gal
